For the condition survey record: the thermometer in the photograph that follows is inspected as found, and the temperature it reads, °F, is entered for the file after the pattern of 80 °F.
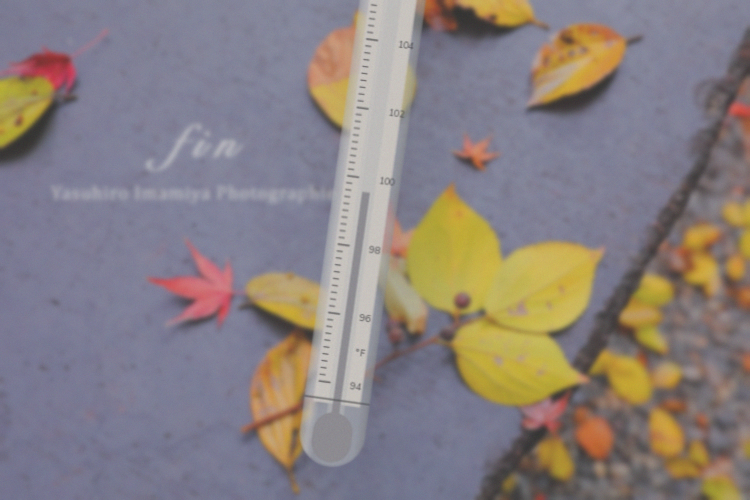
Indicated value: 99.6 °F
